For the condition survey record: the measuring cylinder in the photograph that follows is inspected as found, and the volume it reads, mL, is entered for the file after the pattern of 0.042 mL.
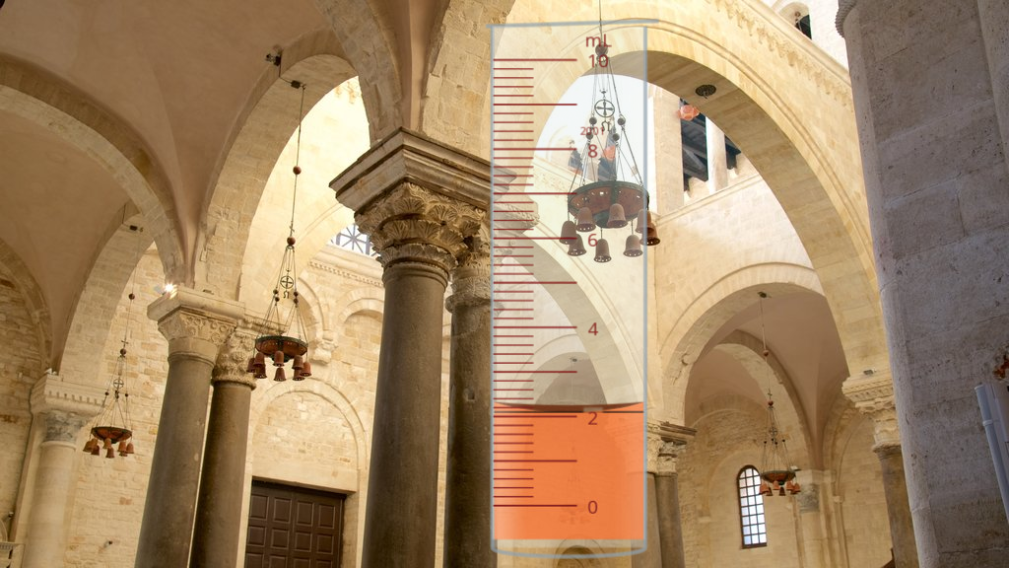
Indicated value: 2.1 mL
